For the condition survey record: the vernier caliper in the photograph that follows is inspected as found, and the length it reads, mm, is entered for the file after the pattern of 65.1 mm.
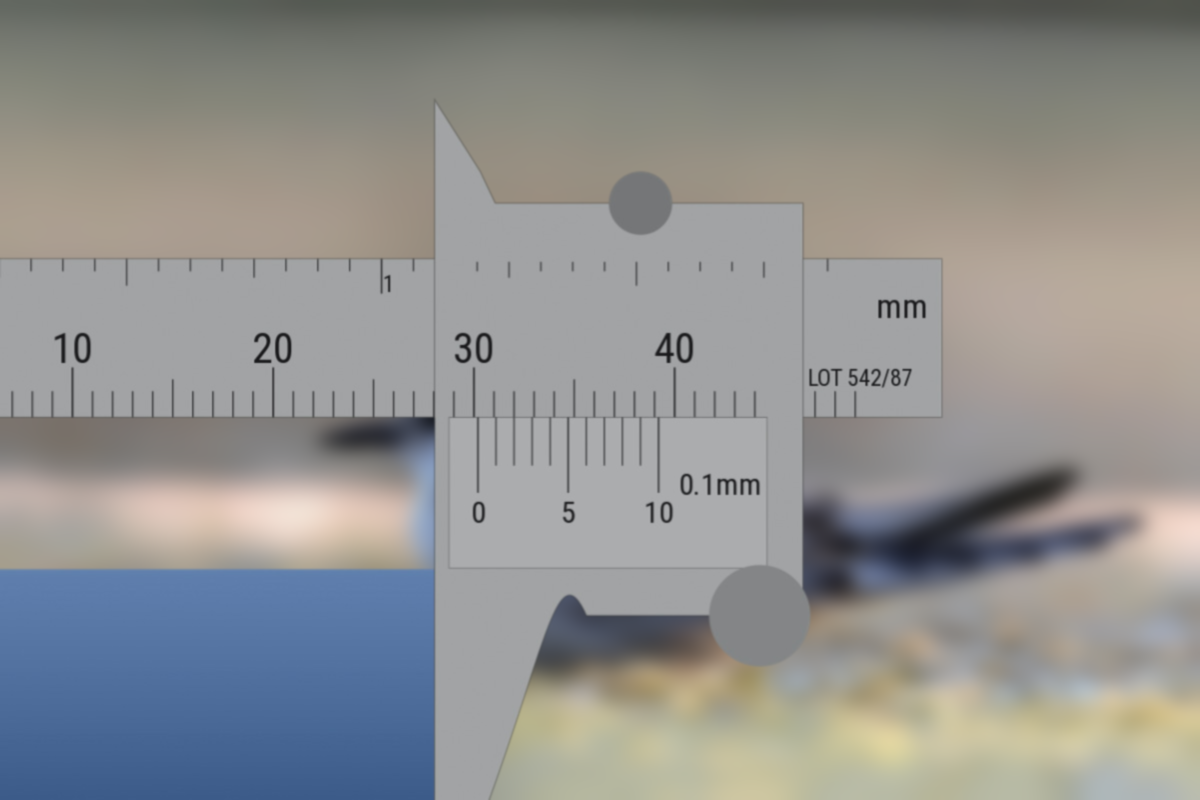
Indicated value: 30.2 mm
